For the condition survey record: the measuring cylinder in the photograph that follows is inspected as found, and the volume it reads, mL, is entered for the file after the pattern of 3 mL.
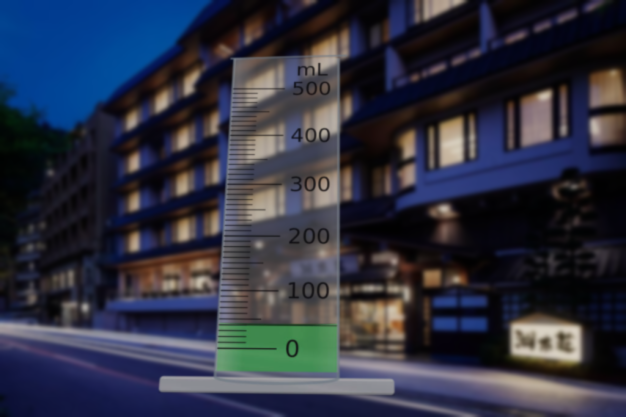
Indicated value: 40 mL
